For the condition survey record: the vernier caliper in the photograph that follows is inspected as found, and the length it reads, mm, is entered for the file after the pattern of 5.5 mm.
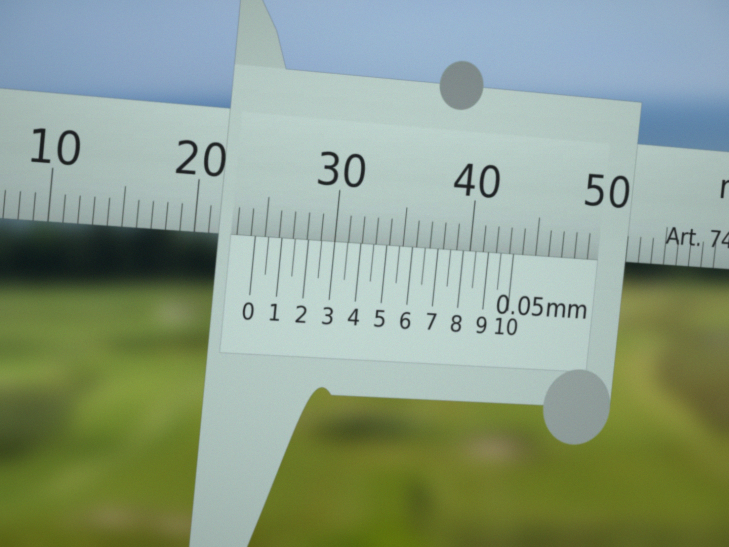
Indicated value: 24.3 mm
